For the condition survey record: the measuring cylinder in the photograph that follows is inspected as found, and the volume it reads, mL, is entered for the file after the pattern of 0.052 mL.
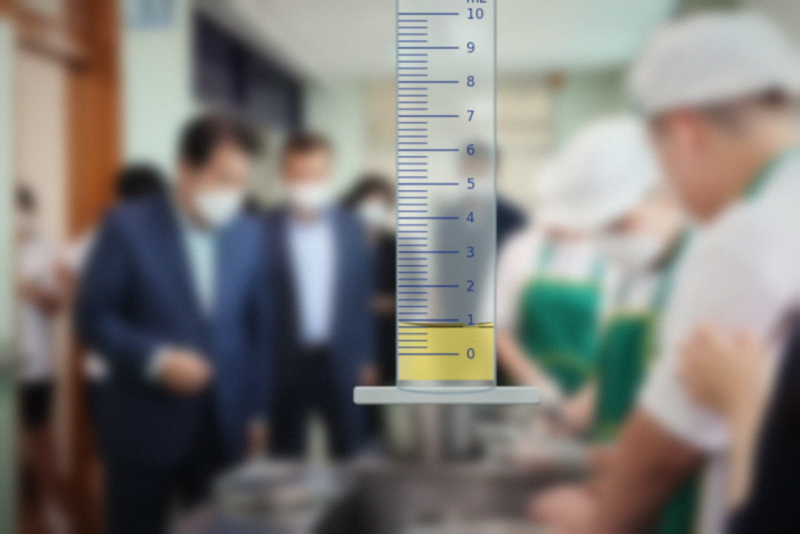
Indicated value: 0.8 mL
